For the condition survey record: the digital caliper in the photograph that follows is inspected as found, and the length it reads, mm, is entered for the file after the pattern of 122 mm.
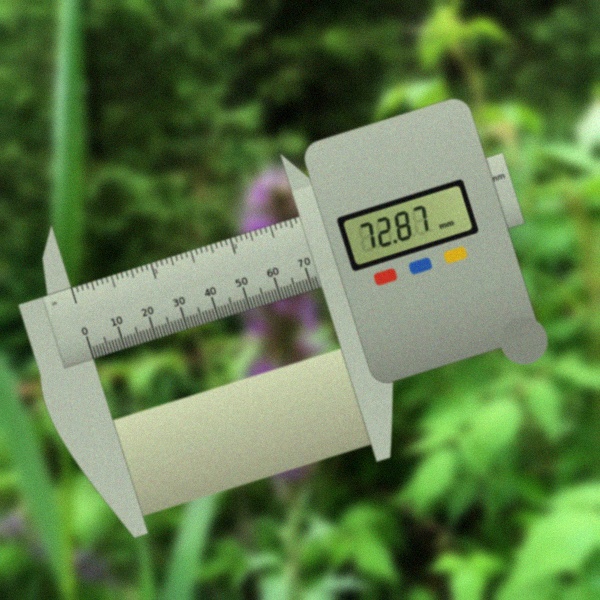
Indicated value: 72.87 mm
